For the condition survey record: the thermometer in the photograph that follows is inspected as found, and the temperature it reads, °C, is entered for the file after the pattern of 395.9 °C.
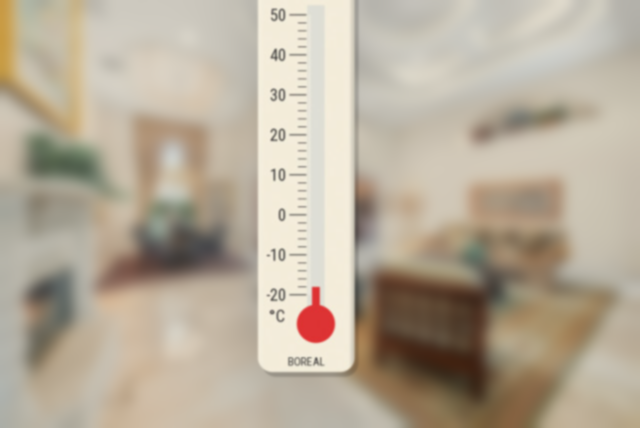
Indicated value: -18 °C
